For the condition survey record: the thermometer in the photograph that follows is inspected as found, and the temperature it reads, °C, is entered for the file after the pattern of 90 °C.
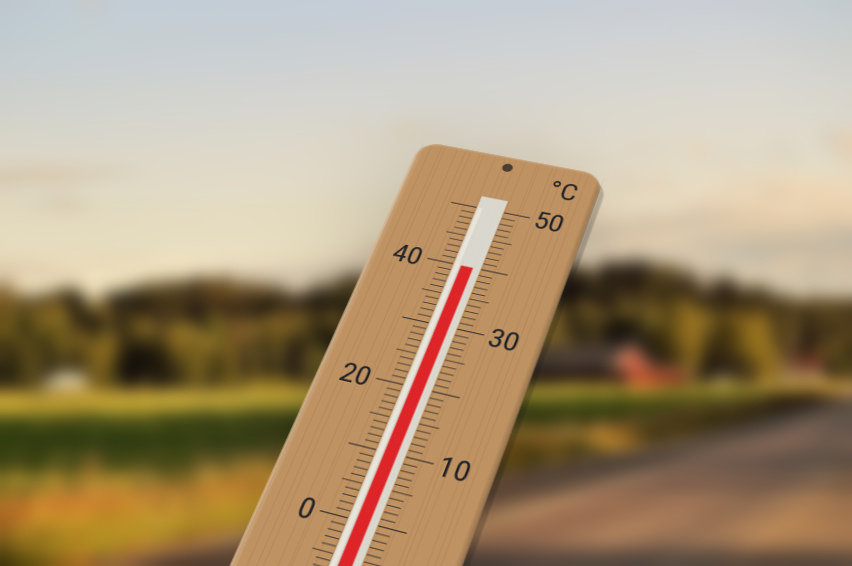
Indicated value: 40 °C
